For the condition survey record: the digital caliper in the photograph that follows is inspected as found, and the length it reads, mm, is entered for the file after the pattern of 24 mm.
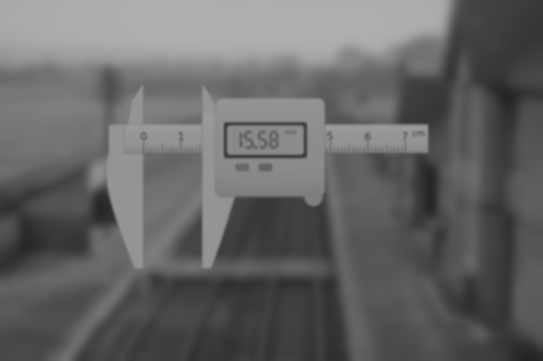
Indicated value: 15.58 mm
